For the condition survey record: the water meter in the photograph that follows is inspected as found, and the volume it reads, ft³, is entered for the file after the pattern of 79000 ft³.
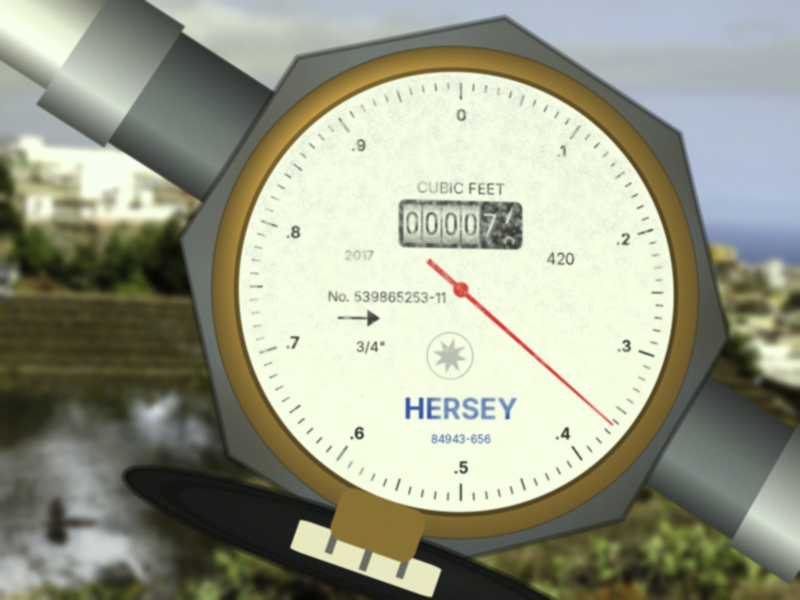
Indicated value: 77.36 ft³
